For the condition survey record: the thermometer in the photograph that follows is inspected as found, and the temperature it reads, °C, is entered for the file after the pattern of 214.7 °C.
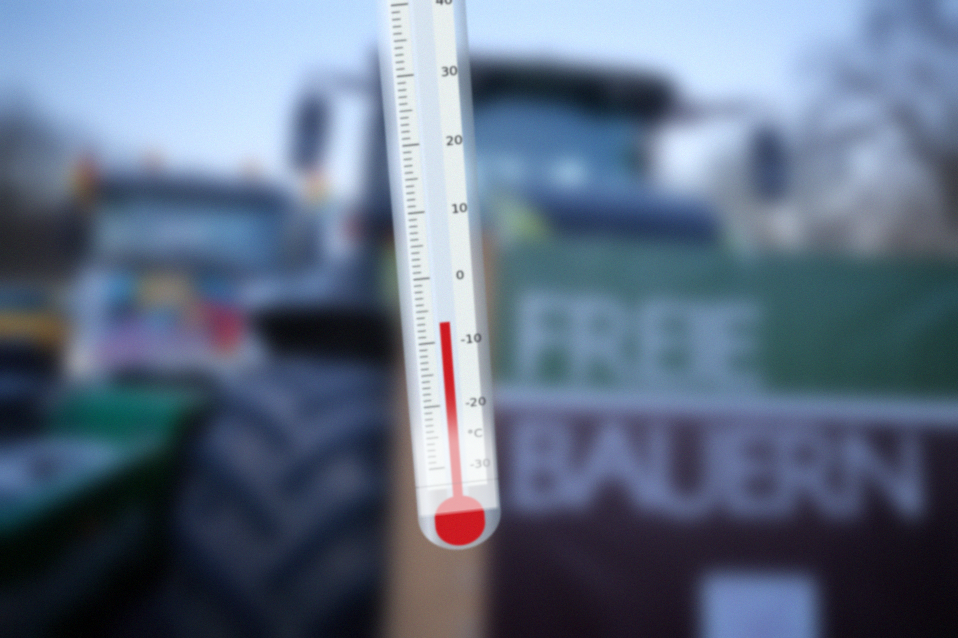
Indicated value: -7 °C
